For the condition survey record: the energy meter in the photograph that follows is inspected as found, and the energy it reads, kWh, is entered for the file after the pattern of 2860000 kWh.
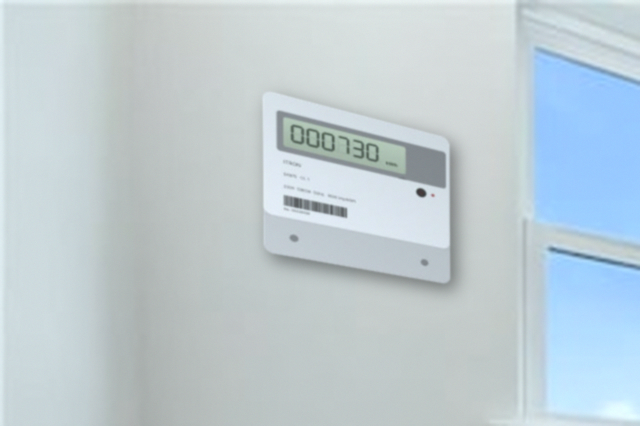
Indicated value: 730 kWh
